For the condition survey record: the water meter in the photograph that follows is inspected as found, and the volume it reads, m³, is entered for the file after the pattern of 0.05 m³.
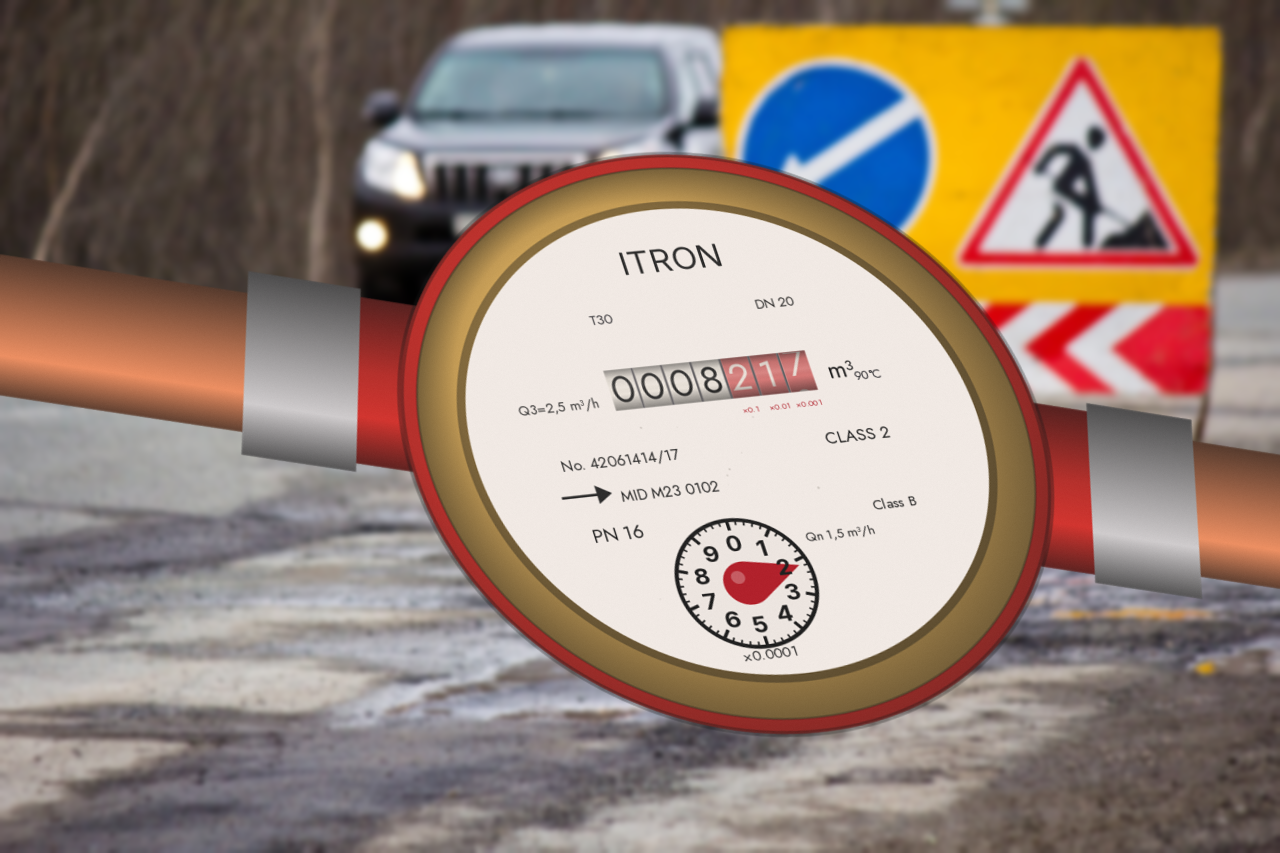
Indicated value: 8.2172 m³
